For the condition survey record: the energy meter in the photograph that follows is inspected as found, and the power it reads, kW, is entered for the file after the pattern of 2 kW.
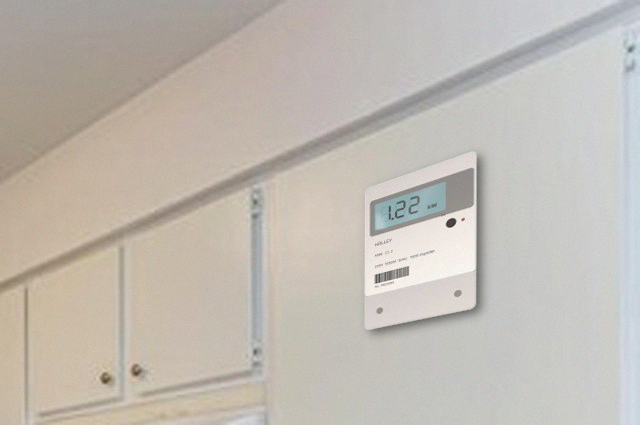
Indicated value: 1.22 kW
